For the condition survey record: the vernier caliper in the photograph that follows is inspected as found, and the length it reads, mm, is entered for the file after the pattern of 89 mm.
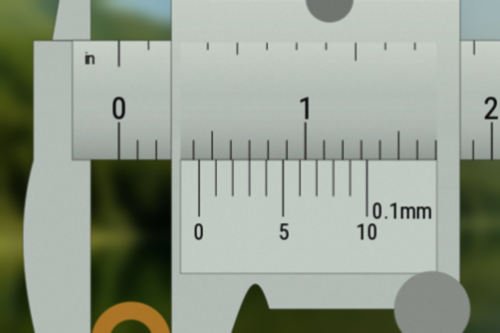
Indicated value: 4.3 mm
